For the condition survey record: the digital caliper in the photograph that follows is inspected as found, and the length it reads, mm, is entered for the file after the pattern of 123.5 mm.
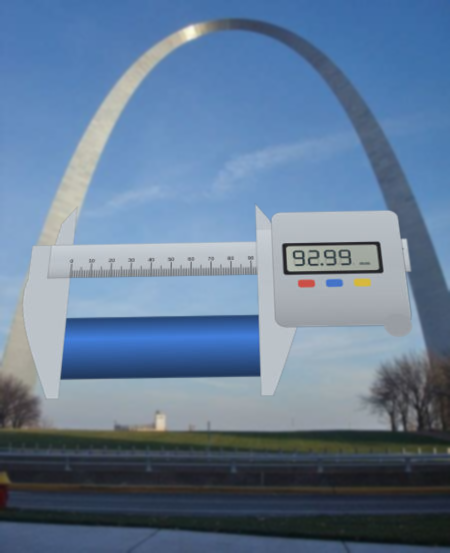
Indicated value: 92.99 mm
